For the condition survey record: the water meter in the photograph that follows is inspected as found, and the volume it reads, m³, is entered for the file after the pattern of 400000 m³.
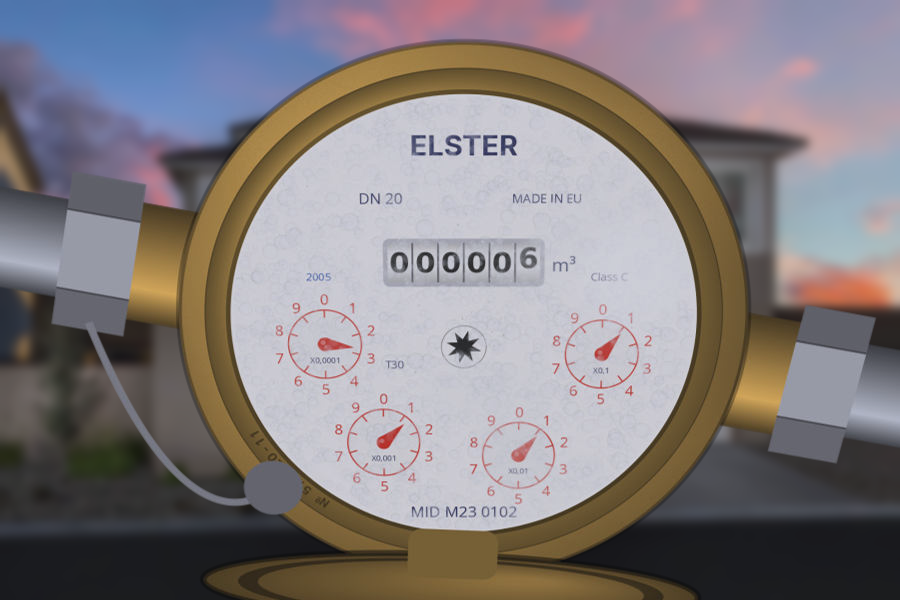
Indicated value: 6.1112 m³
